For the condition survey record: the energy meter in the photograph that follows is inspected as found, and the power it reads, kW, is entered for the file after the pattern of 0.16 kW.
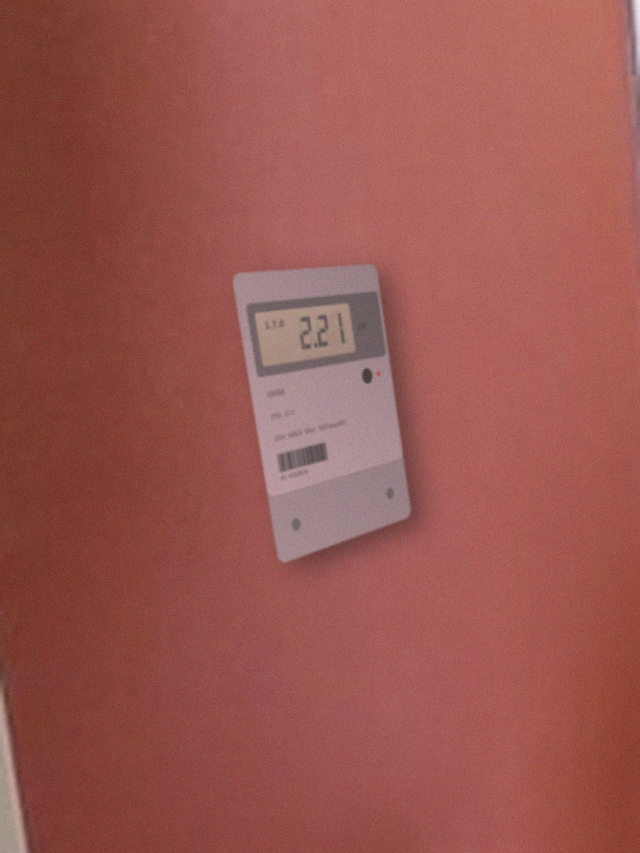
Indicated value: 2.21 kW
